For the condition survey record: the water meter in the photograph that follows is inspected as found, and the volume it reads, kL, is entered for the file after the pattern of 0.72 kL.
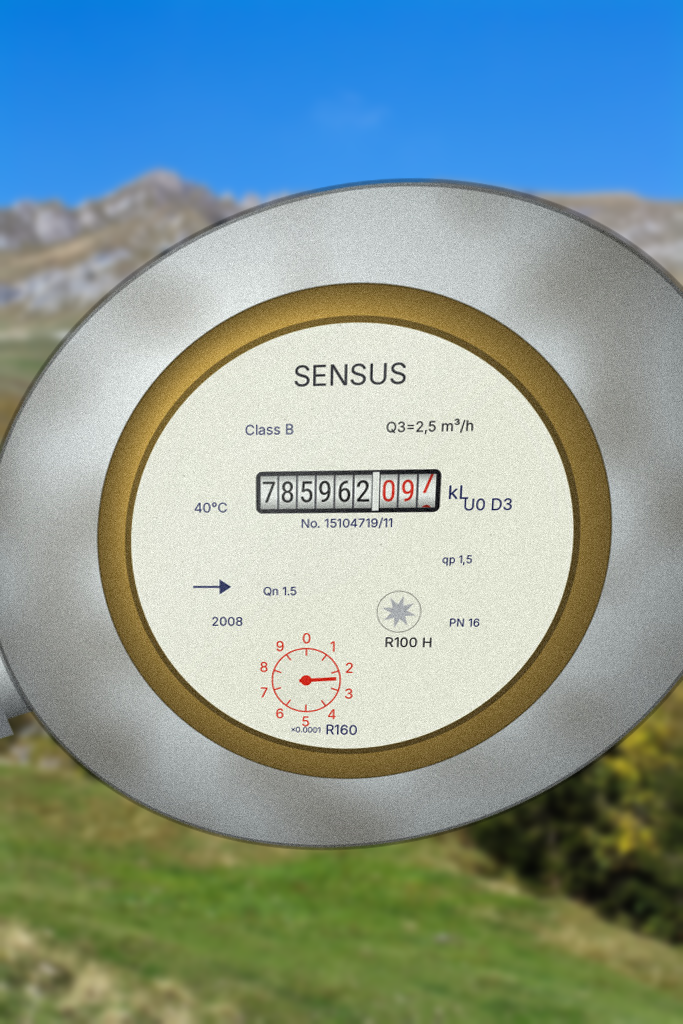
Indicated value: 785962.0972 kL
